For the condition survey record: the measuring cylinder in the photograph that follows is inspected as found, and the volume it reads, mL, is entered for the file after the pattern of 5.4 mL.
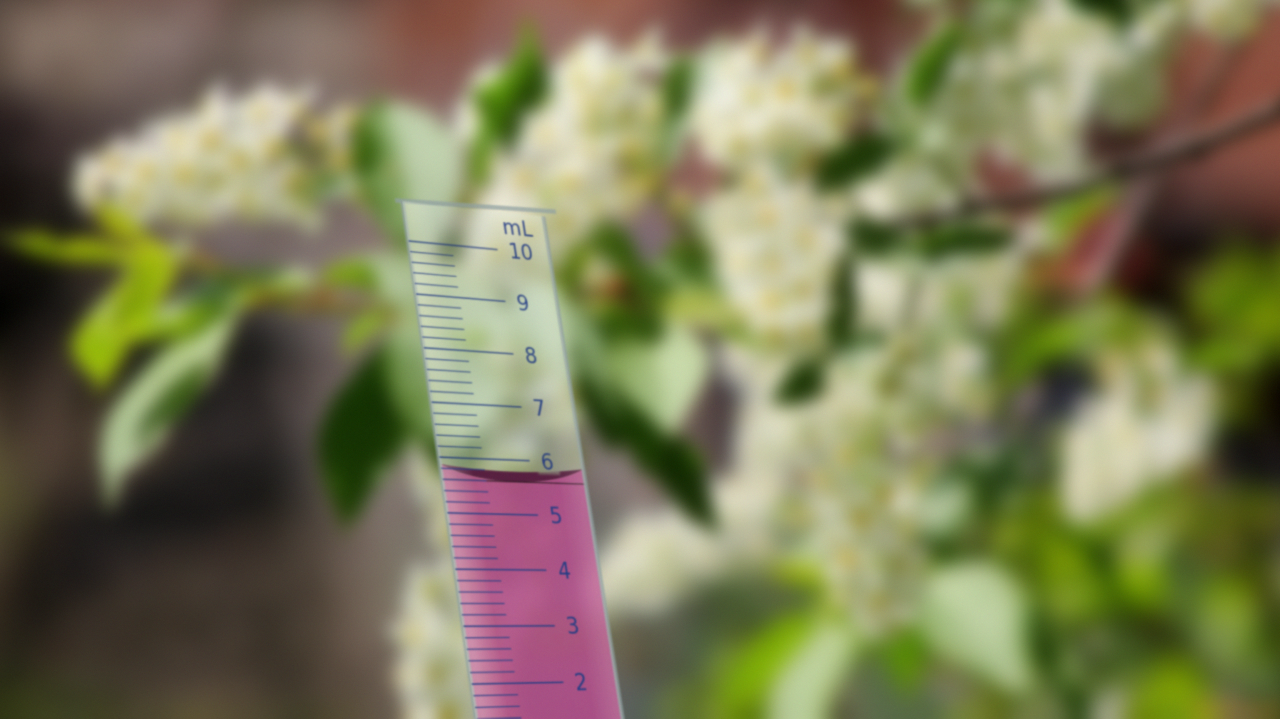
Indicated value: 5.6 mL
